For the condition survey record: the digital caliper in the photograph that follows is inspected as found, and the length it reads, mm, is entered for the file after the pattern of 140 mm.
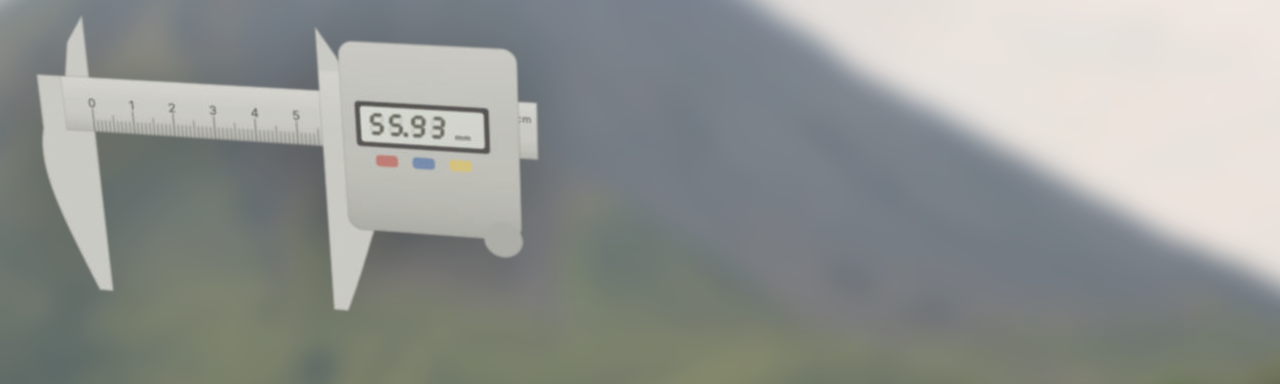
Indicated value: 55.93 mm
